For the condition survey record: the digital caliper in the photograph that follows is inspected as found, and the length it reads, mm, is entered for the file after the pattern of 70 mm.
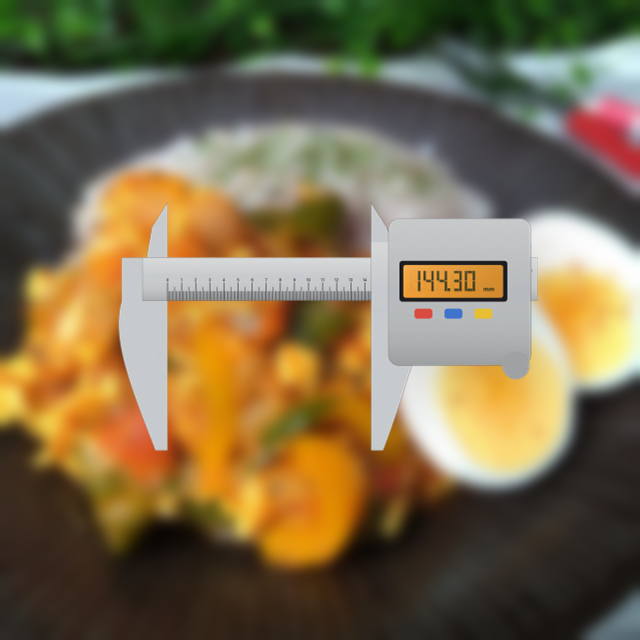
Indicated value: 144.30 mm
